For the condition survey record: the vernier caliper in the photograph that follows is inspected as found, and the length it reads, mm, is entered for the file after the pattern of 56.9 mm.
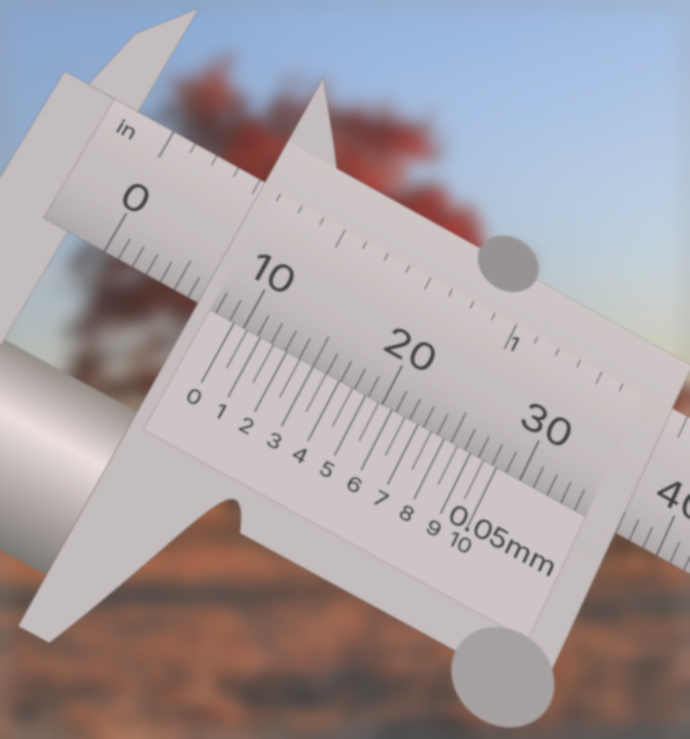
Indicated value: 9.3 mm
